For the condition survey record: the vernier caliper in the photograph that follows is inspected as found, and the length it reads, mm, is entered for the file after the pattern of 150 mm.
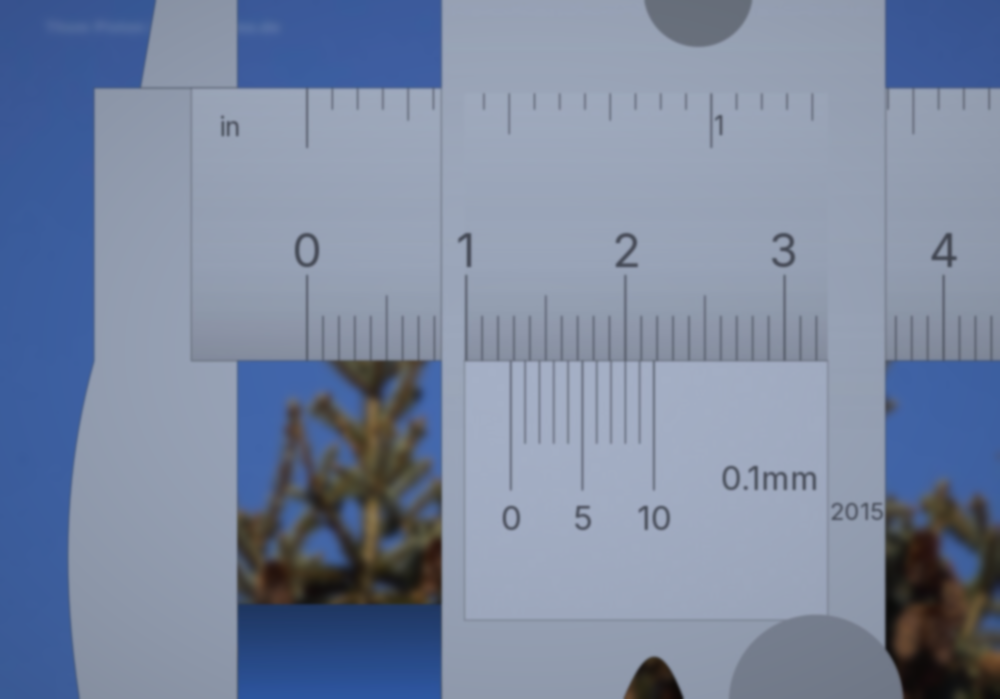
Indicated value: 12.8 mm
